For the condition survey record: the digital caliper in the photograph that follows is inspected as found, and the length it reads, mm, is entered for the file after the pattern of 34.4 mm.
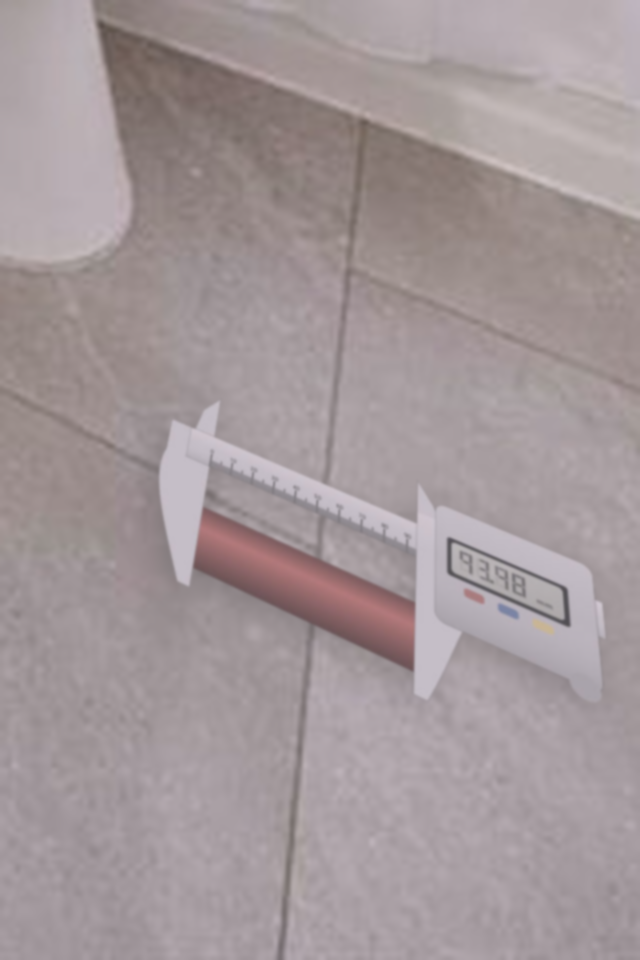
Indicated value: 93.98 mm
